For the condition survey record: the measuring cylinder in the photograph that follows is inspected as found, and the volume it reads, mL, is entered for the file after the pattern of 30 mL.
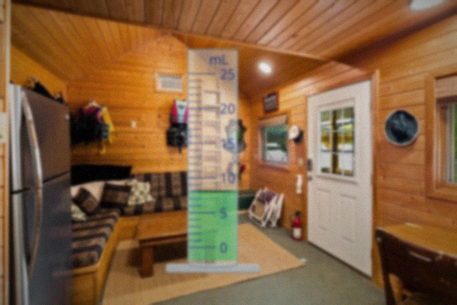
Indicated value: 8 mL
